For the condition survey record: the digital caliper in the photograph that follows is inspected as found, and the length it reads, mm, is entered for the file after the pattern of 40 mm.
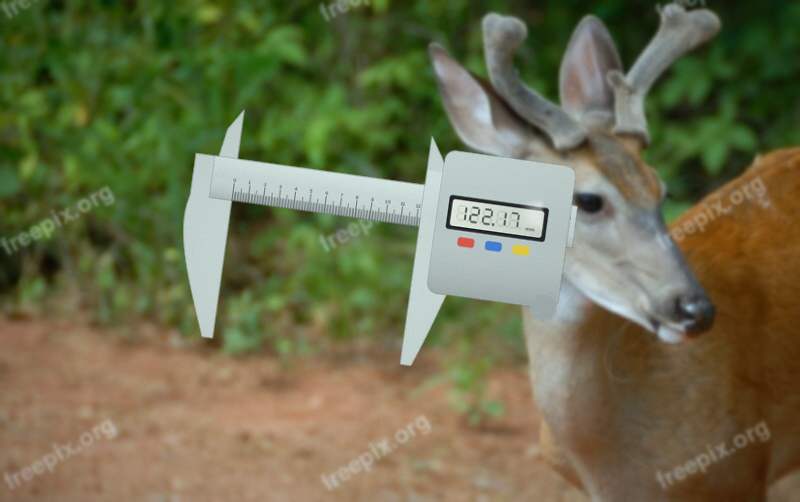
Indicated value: 122.17 mm
